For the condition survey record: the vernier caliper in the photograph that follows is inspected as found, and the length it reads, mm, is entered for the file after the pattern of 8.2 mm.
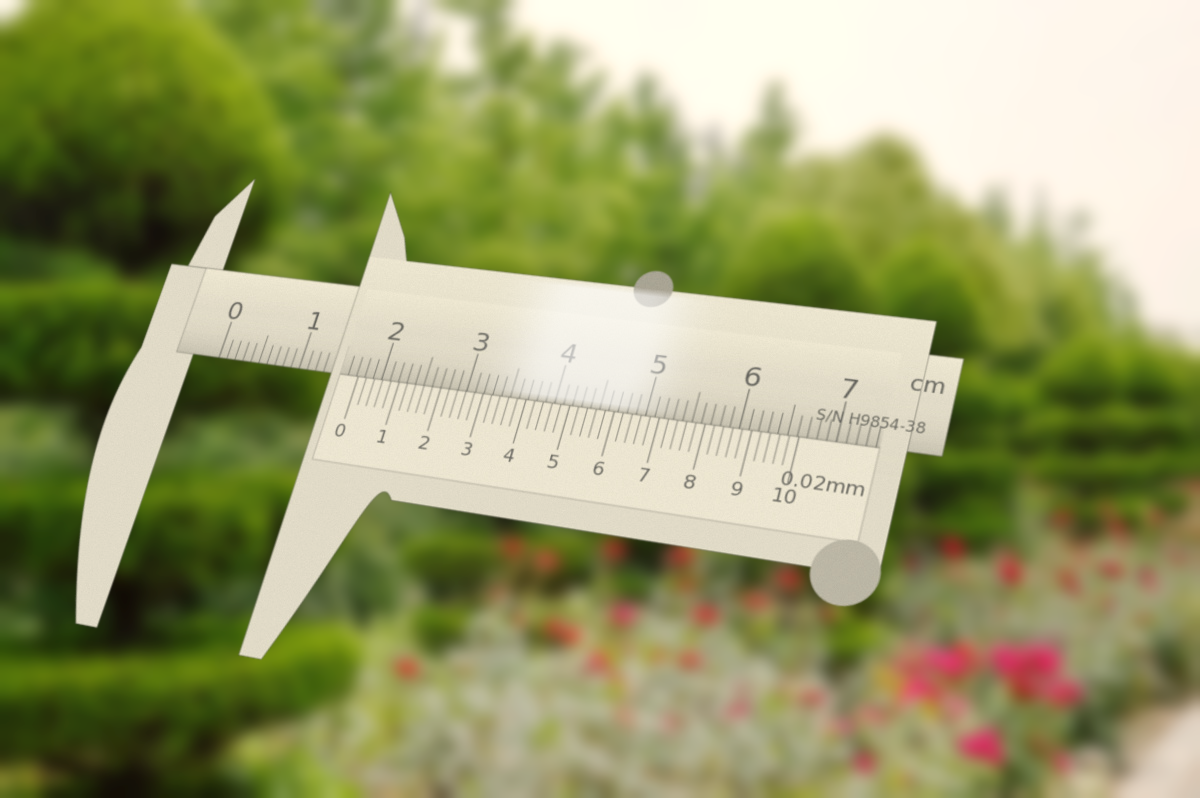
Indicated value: 17.2 mm
